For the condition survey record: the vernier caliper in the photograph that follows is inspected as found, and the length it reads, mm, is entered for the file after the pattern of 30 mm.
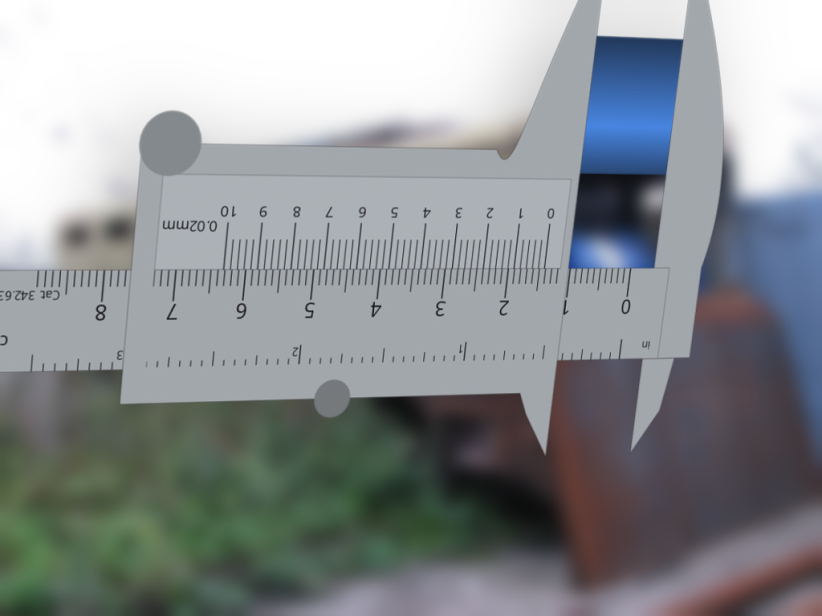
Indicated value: 14.2 mm
